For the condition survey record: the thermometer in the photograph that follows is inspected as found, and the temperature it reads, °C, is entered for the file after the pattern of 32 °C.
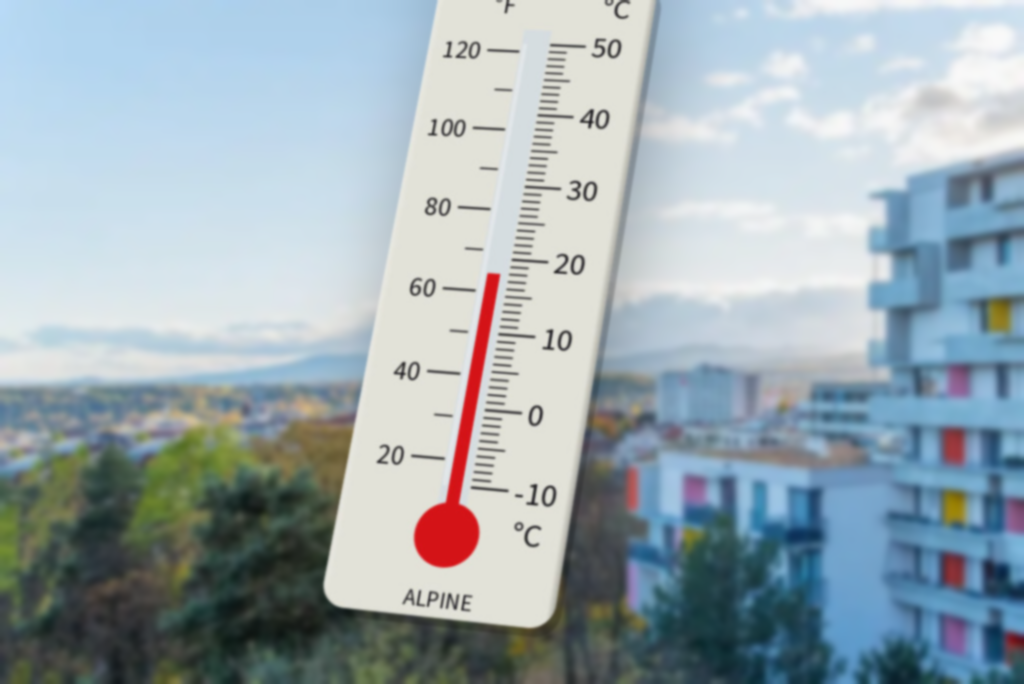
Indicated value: 18 °C
